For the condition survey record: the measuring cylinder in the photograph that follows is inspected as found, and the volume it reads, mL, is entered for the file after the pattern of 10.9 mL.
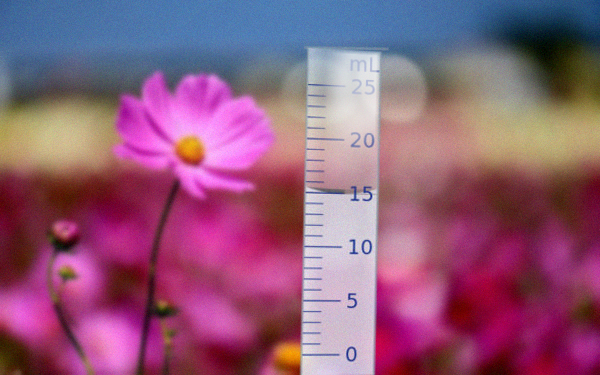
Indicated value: 15 mL
